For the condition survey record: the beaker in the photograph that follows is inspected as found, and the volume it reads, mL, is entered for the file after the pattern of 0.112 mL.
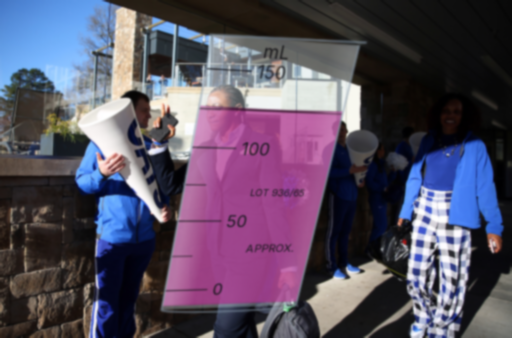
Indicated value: 125 mL
